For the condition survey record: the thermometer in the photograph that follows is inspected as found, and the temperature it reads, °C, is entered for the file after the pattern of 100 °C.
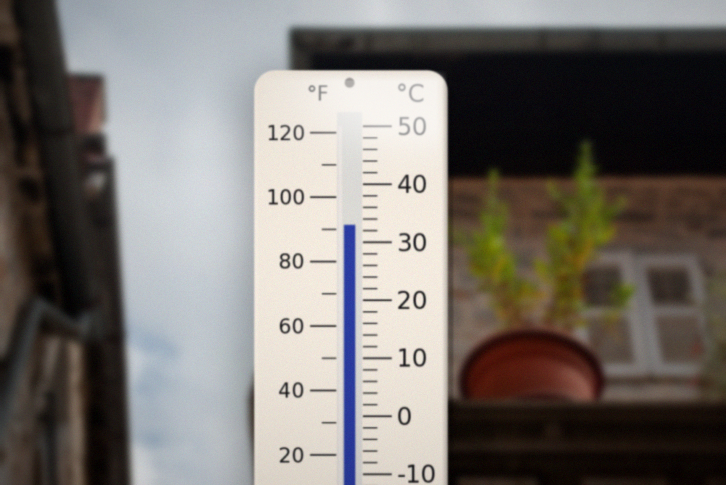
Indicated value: 33 °C
